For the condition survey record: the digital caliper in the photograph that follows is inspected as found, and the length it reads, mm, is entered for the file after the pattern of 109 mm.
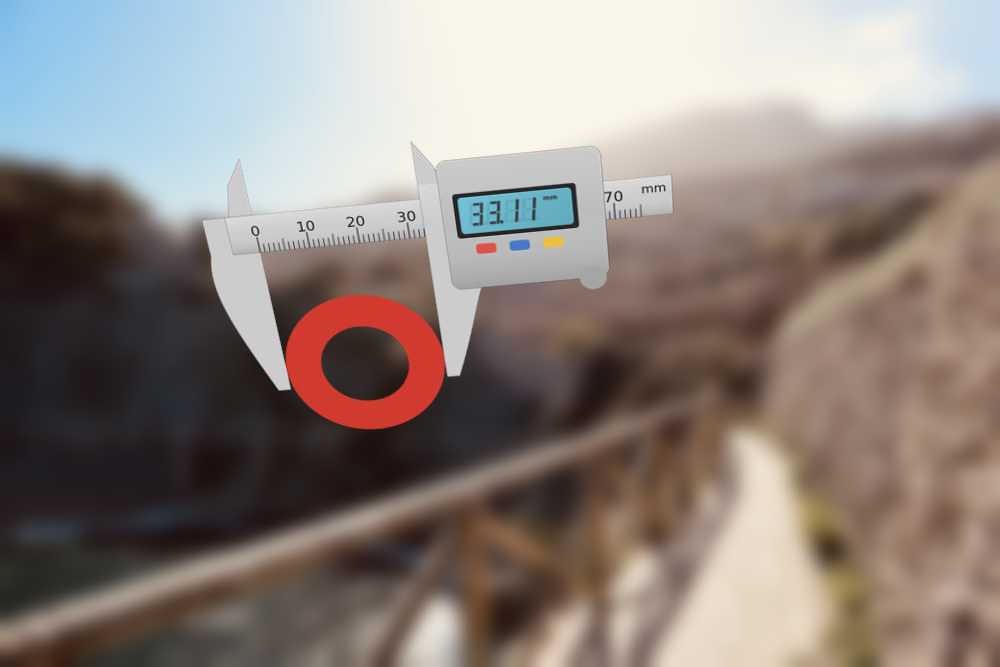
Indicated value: 33.11 mm
